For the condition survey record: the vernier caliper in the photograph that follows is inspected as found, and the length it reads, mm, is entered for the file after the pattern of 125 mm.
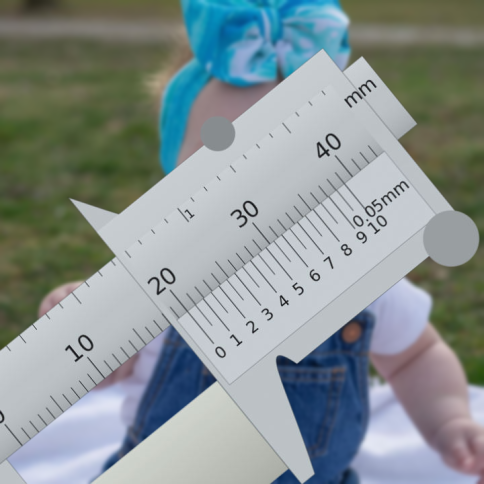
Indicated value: 20.0 mm
